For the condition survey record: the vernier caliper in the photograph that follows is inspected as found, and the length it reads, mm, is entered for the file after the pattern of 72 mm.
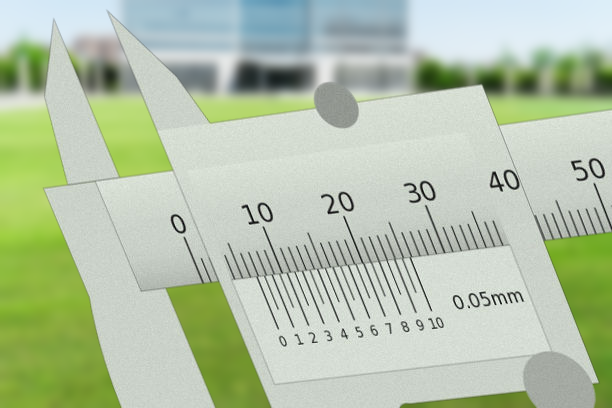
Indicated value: 6.8 mm
